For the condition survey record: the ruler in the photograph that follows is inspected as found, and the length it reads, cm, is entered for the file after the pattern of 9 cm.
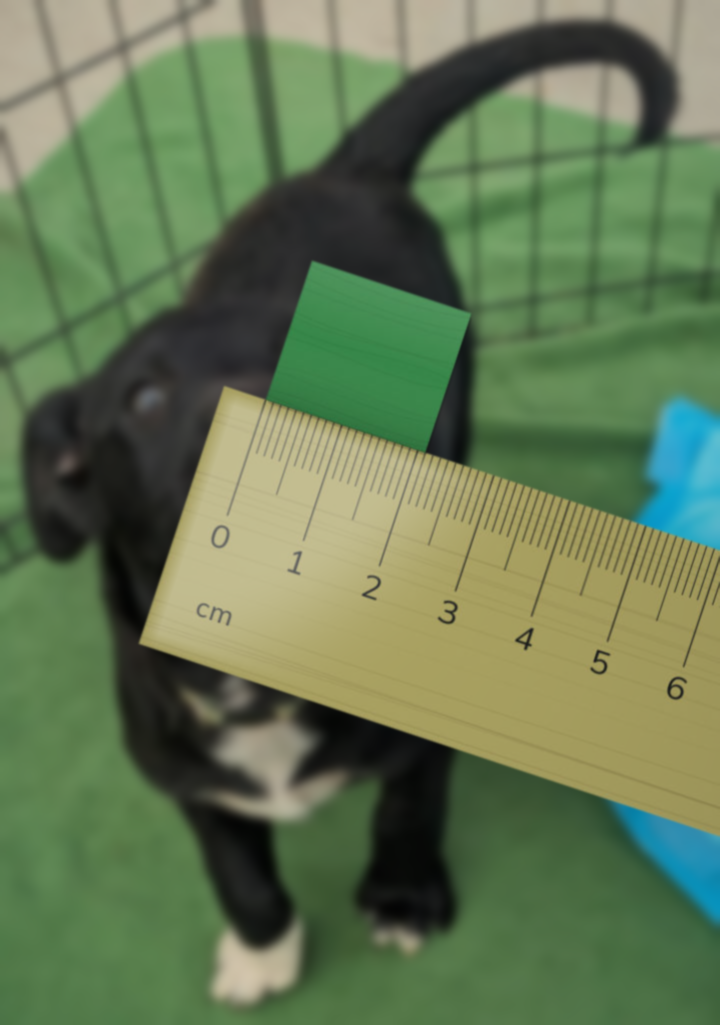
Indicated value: 2.1 cm
